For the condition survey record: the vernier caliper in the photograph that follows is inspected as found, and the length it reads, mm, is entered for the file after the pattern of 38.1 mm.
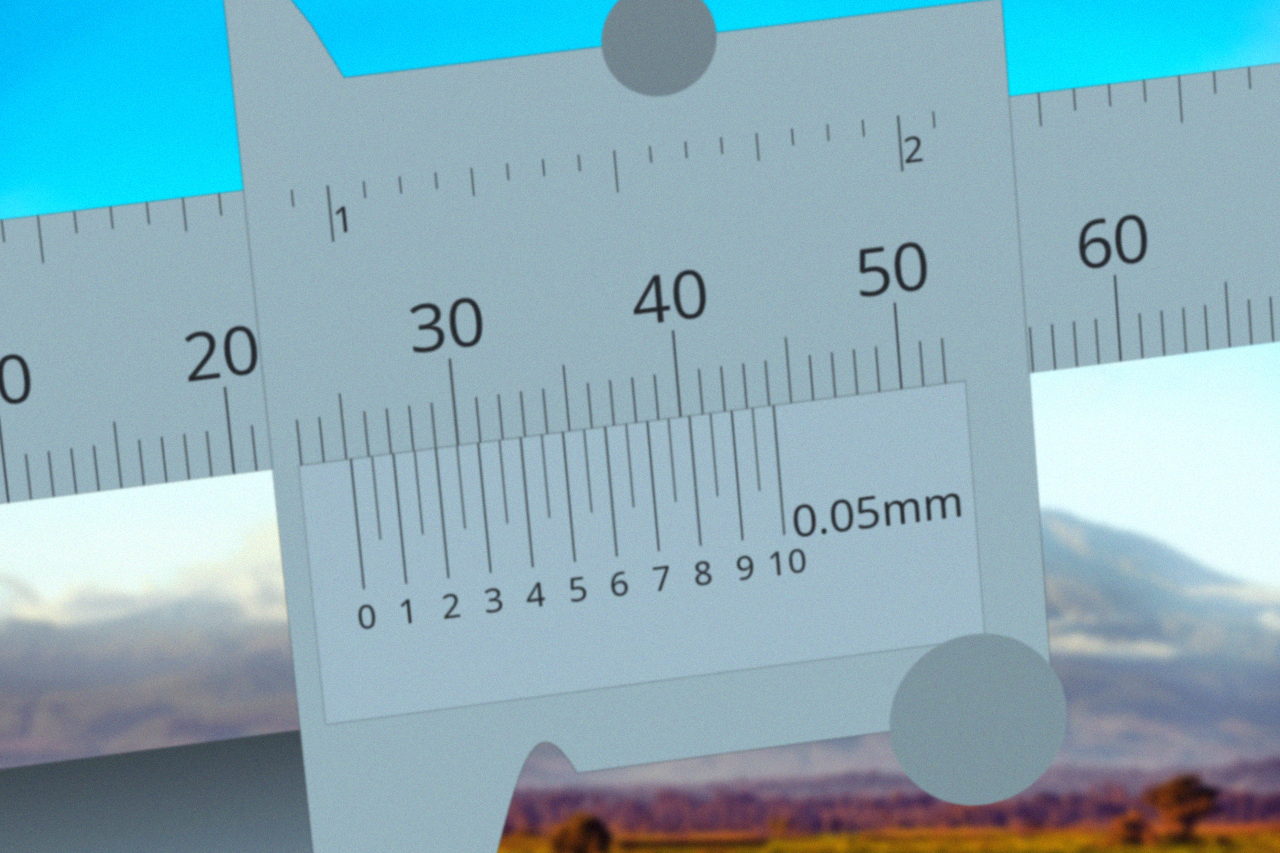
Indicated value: 25.2 mm
